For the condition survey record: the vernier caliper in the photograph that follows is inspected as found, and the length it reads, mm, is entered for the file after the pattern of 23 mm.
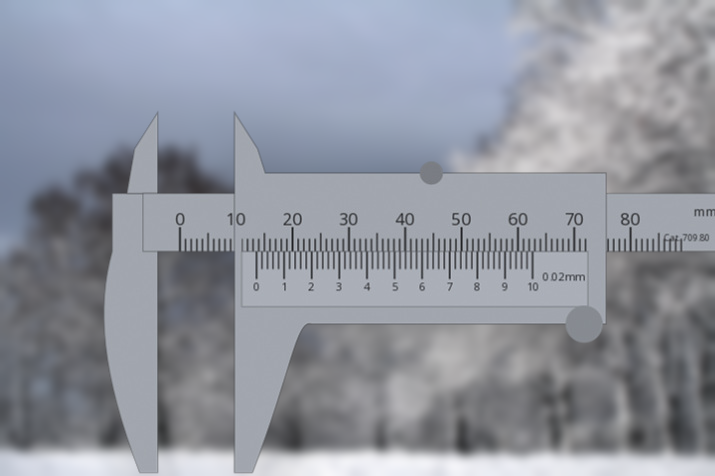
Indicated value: 13.6 mm
